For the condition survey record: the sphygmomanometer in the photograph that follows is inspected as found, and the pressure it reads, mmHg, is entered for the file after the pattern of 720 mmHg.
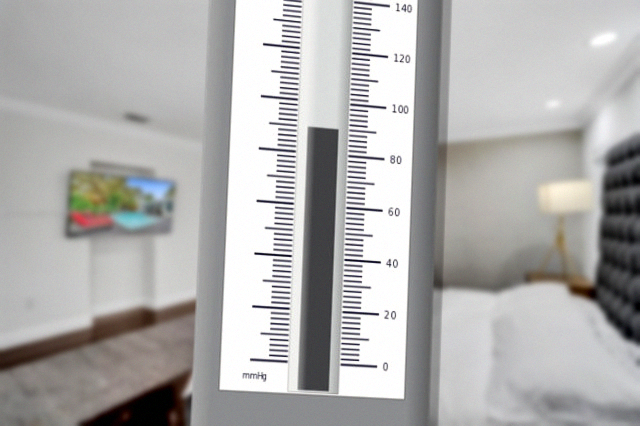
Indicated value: 90 mmHg
